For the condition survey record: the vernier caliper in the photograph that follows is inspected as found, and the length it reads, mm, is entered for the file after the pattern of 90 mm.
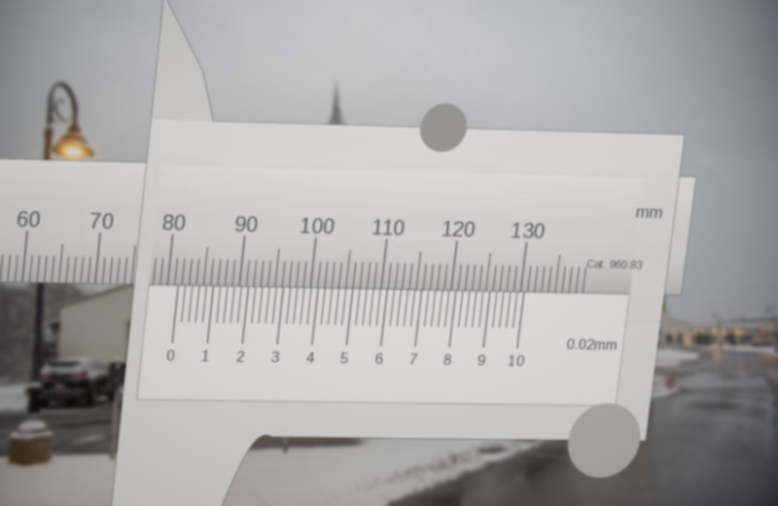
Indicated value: 81.5 mm
